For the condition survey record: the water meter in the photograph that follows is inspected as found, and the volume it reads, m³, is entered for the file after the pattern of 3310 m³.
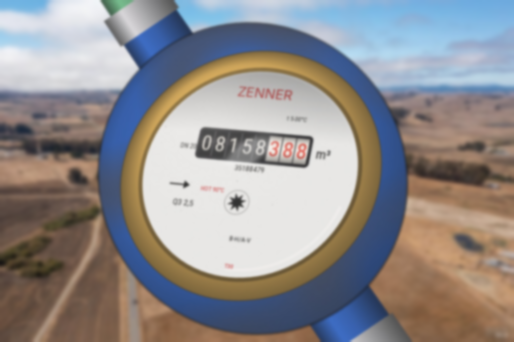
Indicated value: 8158.388 m³
